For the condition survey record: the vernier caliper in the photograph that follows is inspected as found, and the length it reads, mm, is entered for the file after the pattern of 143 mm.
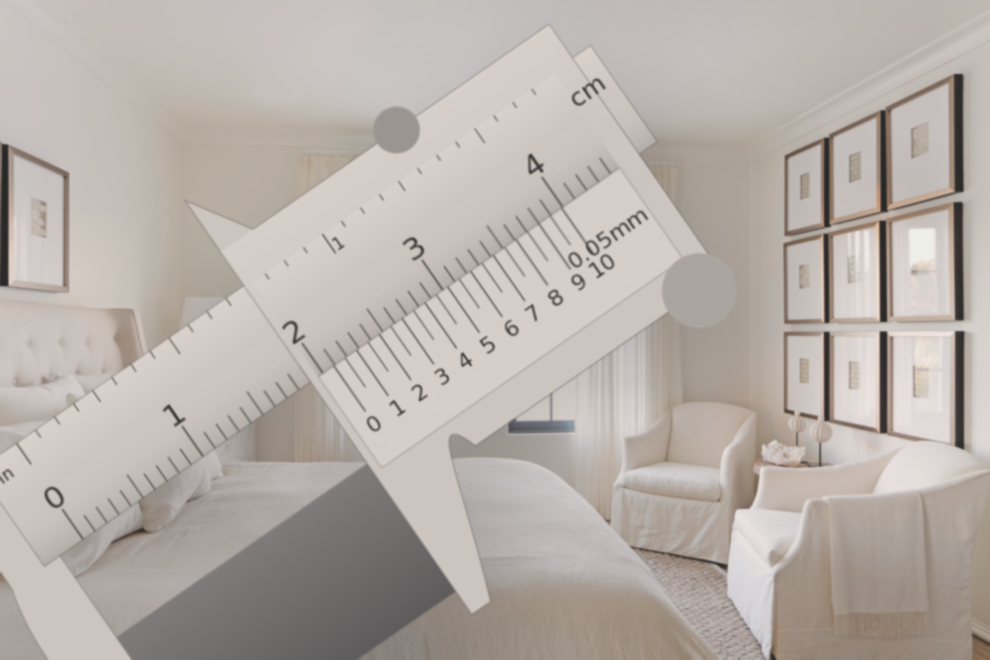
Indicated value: 20.9 mm
